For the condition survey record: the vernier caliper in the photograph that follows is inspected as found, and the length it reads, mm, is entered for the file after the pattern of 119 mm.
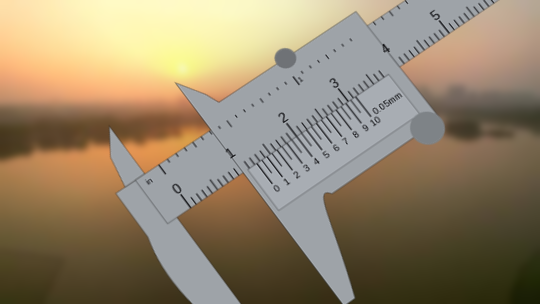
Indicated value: 12.4 mm
